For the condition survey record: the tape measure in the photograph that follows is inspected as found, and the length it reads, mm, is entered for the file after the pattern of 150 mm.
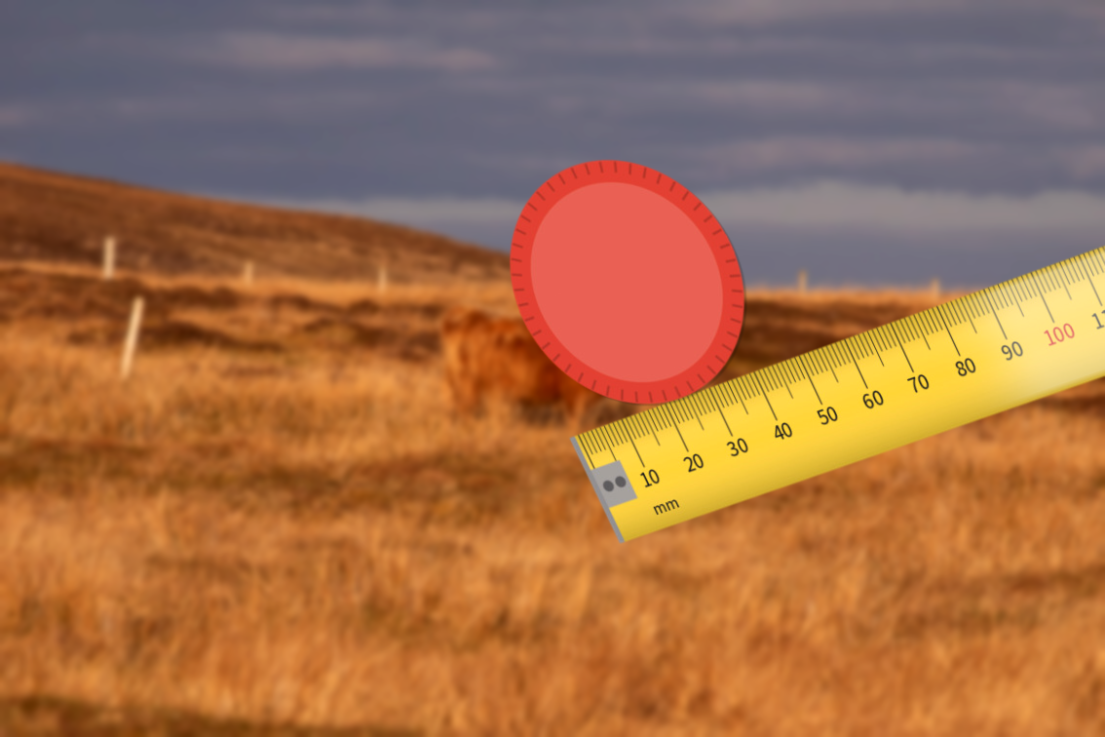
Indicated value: 47 mm
